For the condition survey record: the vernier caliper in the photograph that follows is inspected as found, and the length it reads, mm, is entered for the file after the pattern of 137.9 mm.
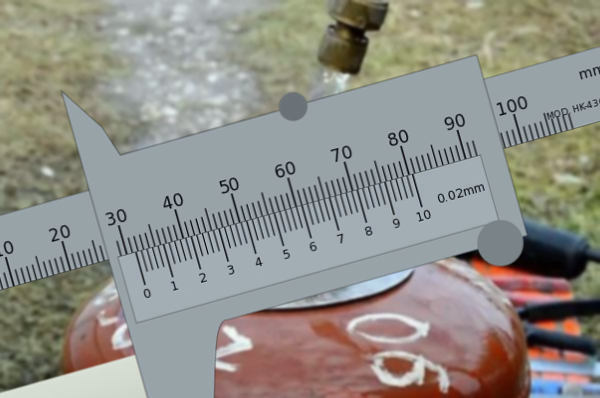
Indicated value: 31.6 mm
